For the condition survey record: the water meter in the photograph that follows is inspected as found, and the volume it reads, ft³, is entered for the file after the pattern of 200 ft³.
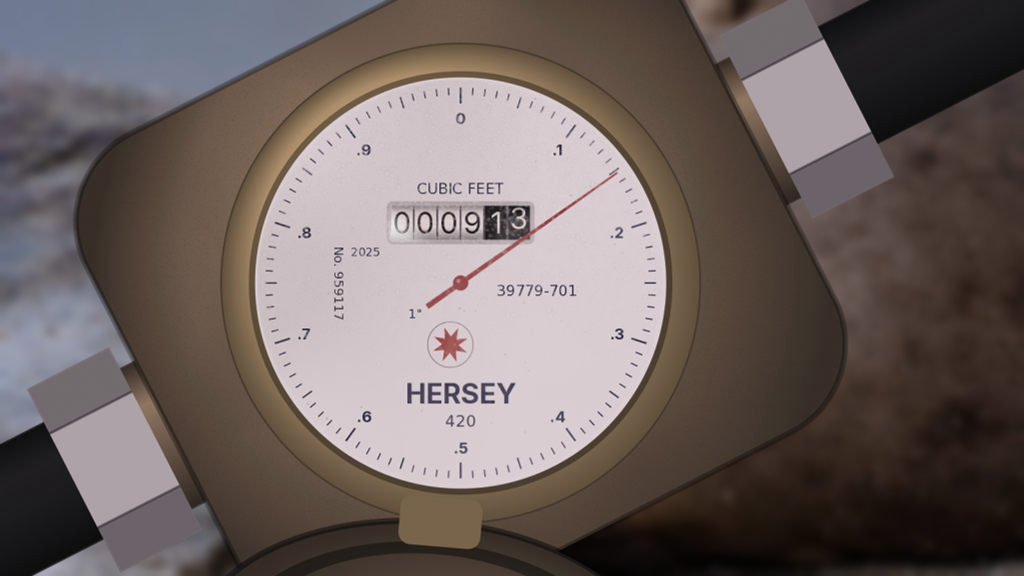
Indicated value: 913.15 ft³
